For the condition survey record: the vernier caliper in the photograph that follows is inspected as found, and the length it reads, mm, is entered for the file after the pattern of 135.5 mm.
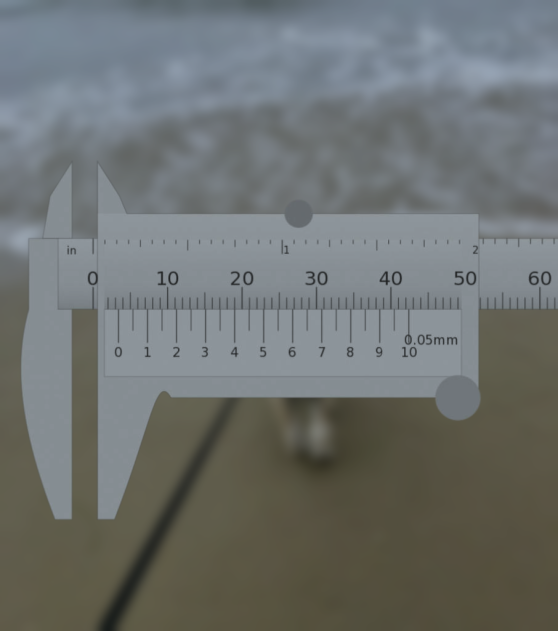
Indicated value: 3.4 mm
